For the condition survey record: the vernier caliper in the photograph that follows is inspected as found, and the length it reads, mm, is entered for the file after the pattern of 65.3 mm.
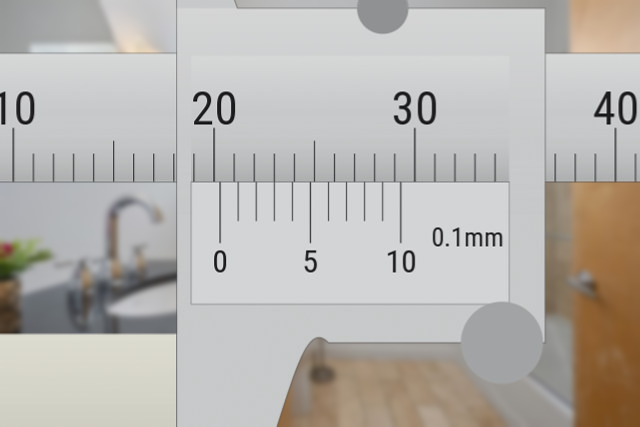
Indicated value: 20.3 mm
